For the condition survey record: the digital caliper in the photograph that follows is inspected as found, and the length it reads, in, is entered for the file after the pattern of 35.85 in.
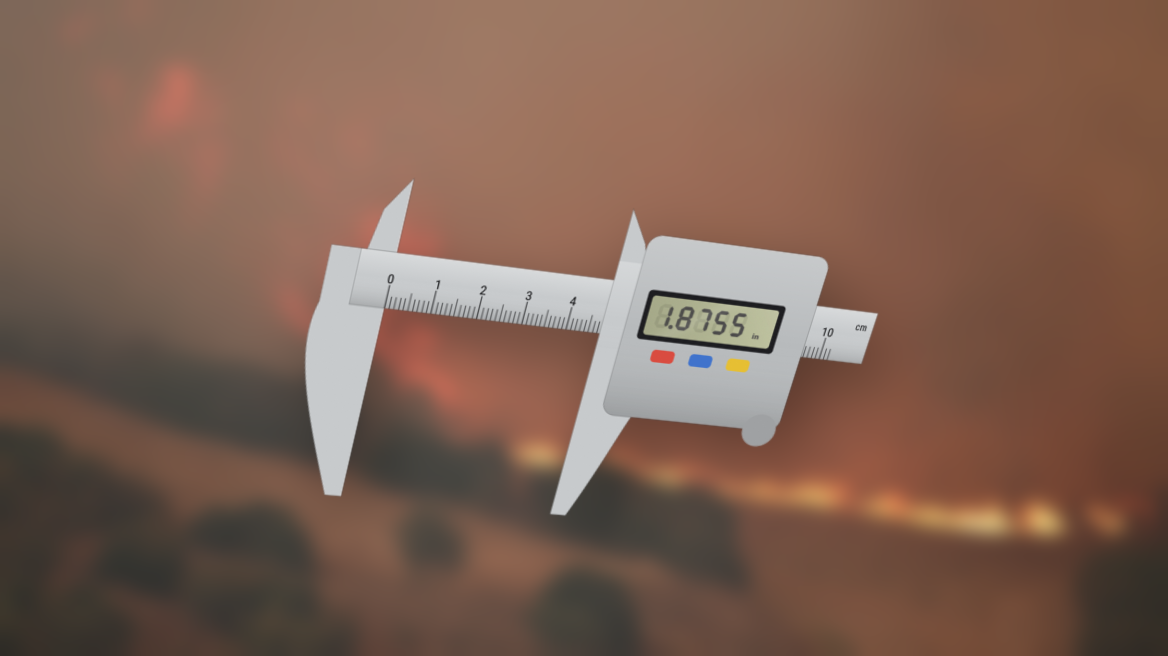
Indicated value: 1.8755 in
